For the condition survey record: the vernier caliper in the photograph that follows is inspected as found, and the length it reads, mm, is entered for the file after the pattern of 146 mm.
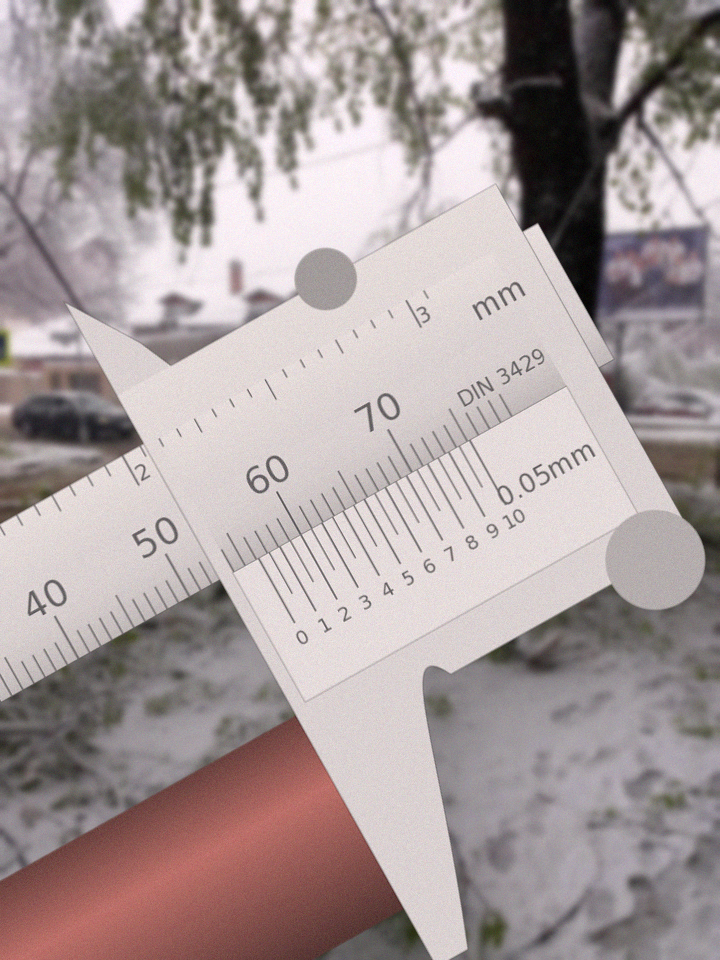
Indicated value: 56.2 mm
